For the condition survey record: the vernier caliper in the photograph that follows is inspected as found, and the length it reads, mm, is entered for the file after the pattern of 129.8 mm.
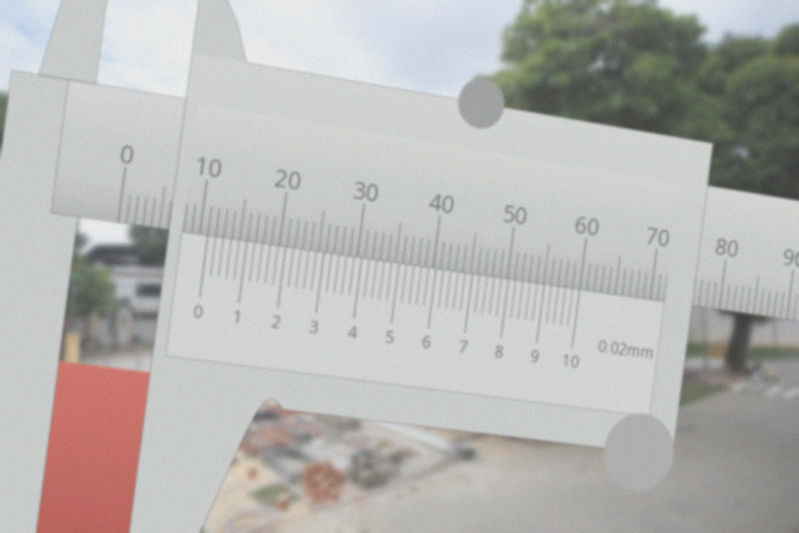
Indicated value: 11.0 mm
